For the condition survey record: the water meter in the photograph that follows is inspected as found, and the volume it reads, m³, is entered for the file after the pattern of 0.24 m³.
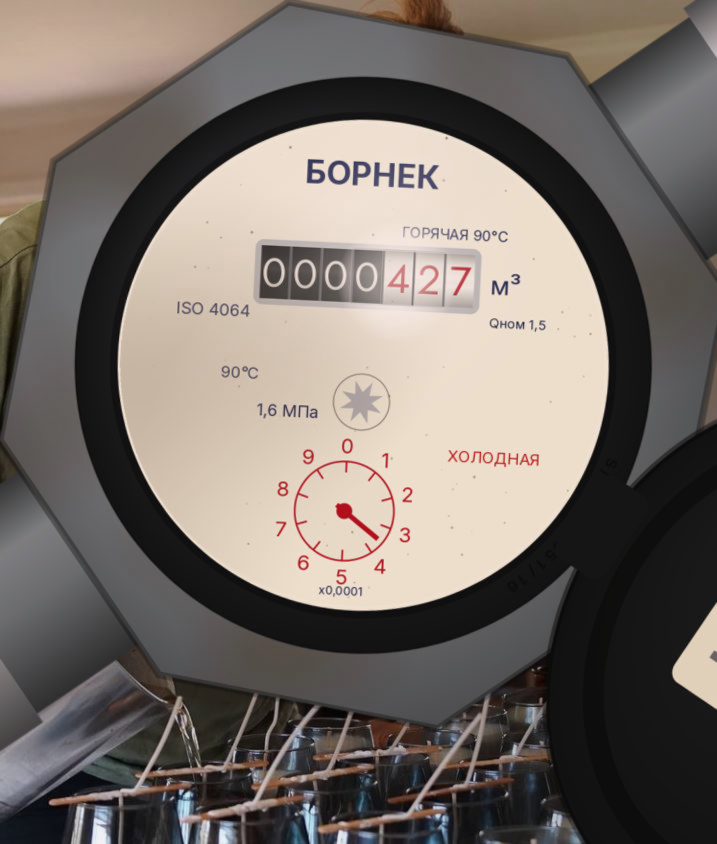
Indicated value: 0.4273 m³
